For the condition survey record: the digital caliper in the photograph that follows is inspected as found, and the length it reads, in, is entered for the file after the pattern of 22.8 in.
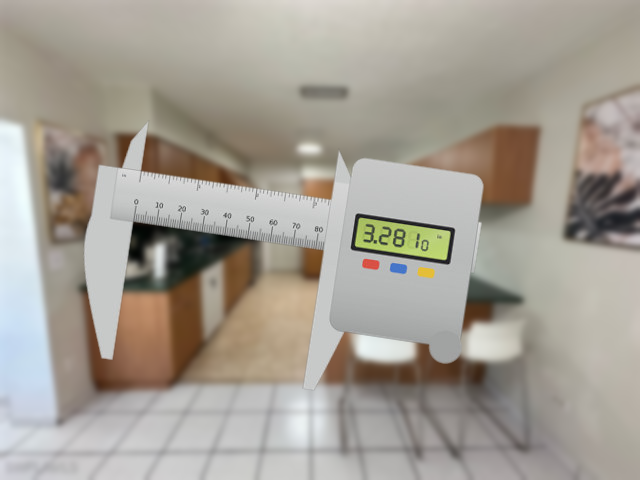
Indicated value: 3.2810 in
